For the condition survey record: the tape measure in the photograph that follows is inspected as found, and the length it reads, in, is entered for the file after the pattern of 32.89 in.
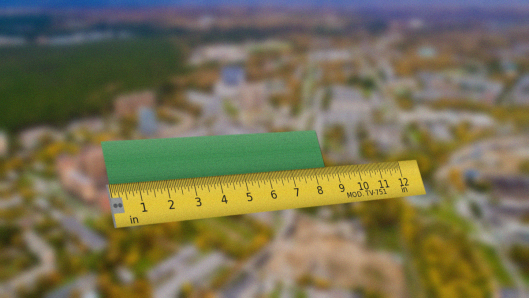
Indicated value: 8.5 in
